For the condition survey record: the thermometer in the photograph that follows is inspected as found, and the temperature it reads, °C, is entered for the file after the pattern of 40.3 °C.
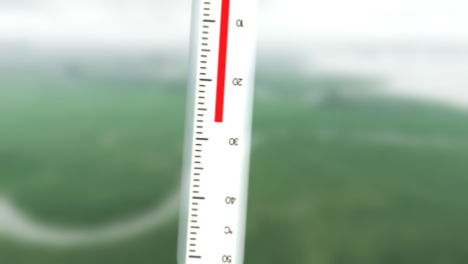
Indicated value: 27 °C
